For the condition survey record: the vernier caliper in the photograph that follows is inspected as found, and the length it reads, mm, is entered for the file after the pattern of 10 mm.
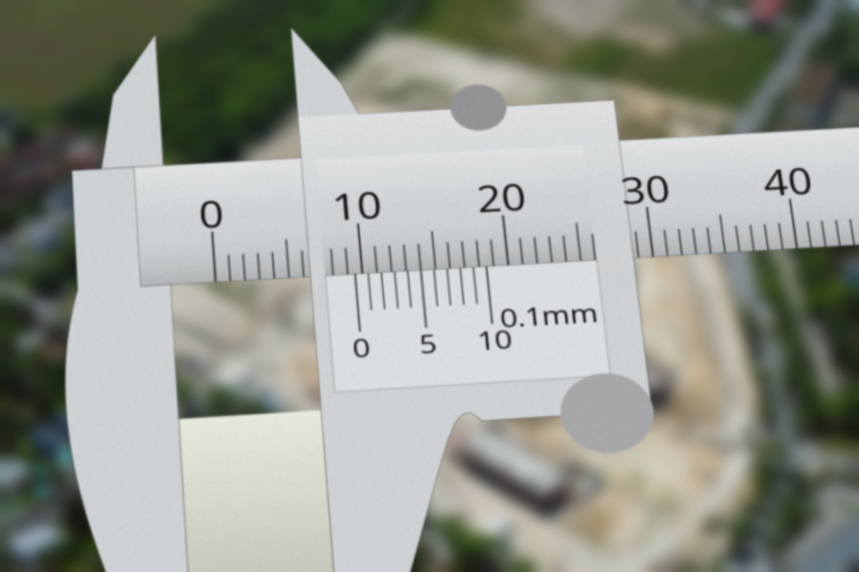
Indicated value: 9.5 mm
